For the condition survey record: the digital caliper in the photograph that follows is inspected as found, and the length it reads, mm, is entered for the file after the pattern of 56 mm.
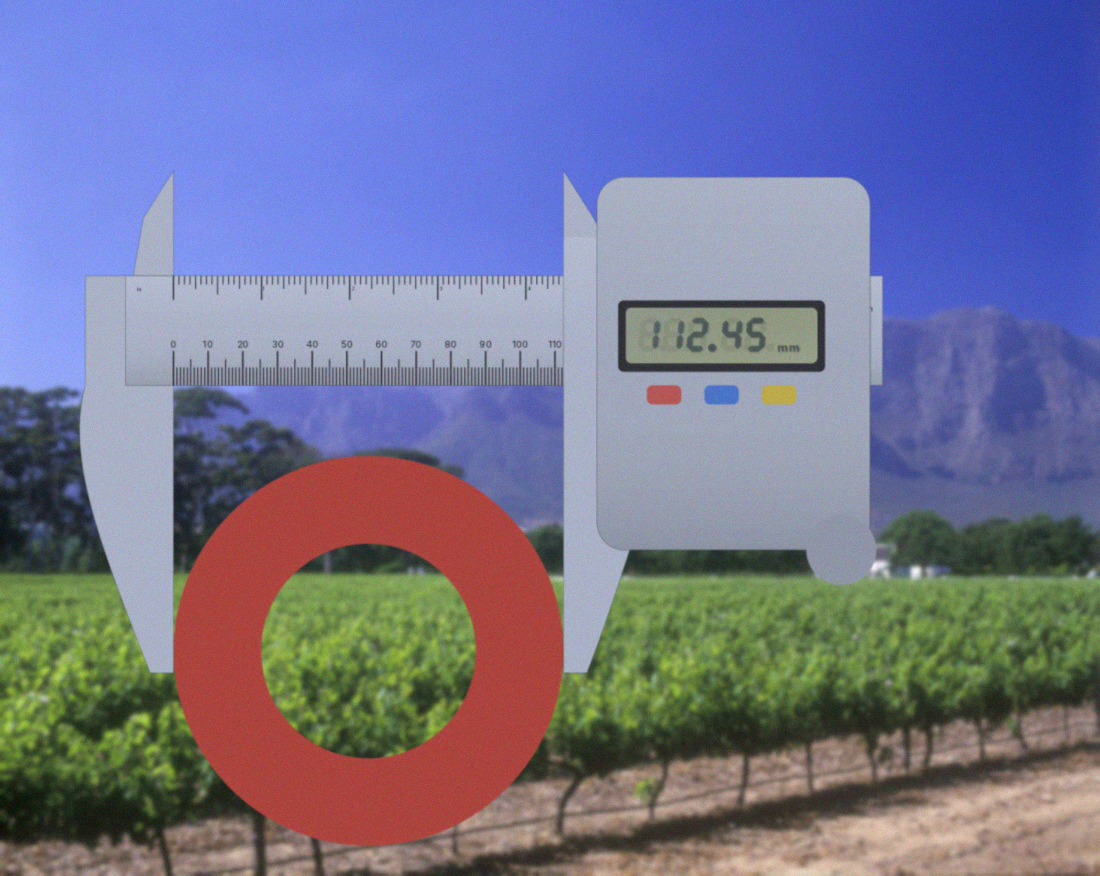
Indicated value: 112.45 mm
